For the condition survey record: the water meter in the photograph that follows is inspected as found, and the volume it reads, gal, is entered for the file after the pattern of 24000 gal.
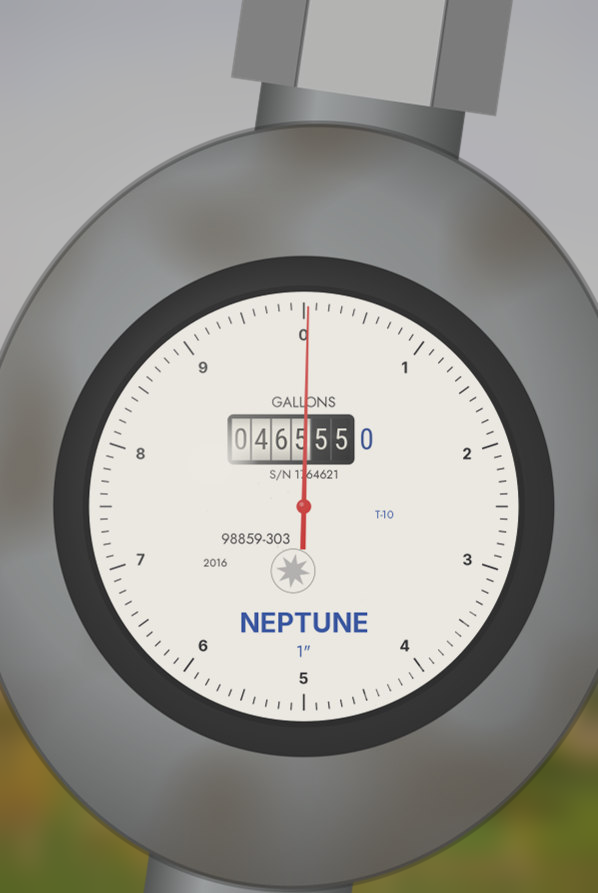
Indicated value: 465550.0 gal
